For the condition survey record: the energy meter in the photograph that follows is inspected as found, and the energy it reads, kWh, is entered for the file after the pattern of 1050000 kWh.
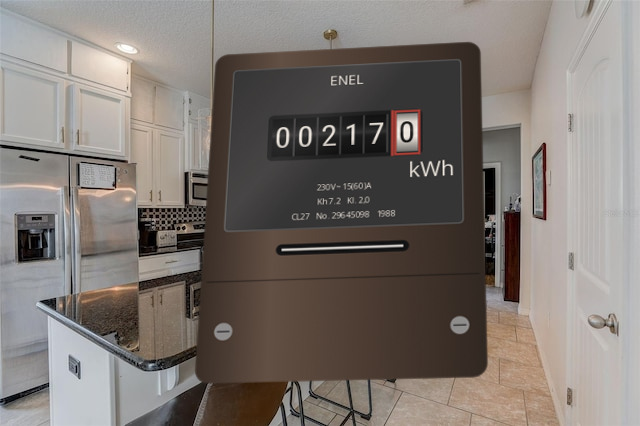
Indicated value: 217.0 kWh
